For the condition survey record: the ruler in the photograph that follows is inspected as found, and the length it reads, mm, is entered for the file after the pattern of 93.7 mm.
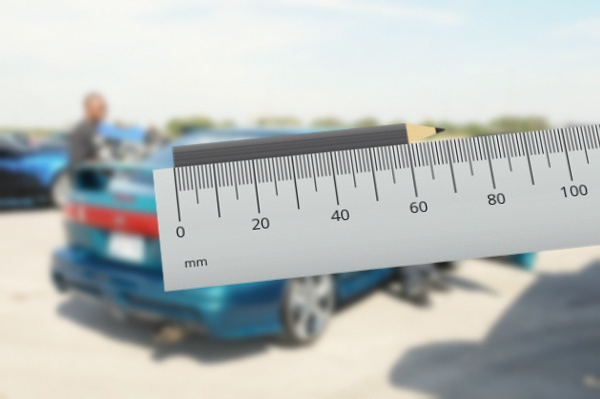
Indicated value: 70 mm
